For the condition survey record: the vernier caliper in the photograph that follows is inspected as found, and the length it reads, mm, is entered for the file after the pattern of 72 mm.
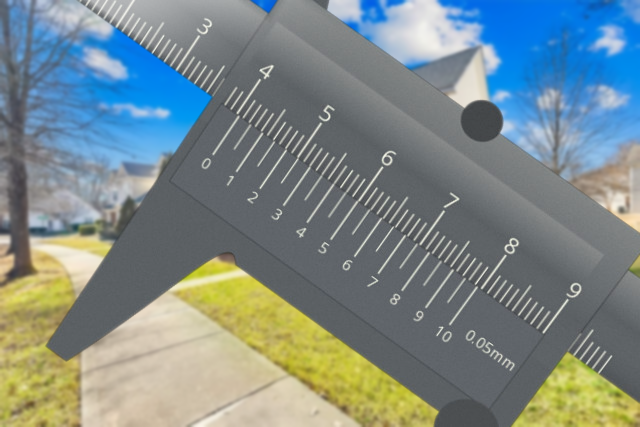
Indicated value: 40.4 mm
